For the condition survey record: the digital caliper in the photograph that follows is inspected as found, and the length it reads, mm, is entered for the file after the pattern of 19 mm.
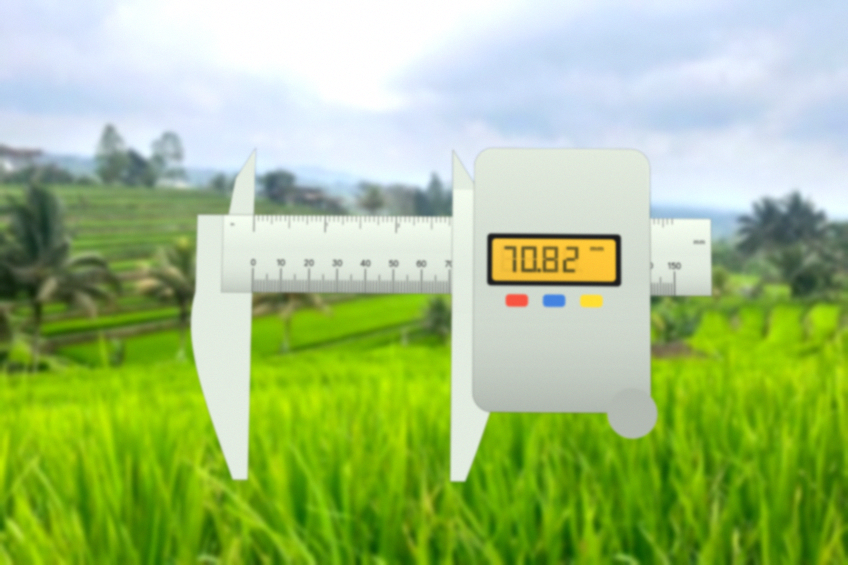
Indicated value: 70.82 mm
